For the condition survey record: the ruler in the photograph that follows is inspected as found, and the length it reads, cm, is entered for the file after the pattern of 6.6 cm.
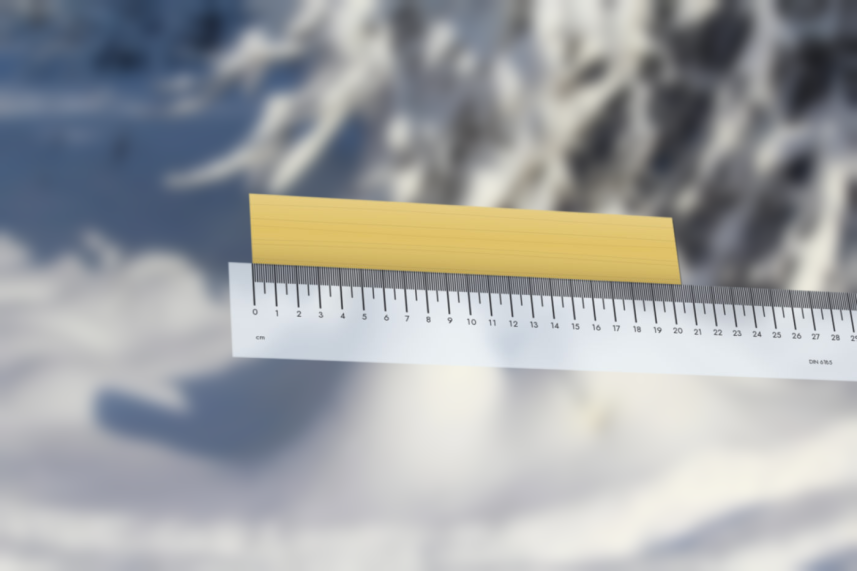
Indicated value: 20.5 cm
